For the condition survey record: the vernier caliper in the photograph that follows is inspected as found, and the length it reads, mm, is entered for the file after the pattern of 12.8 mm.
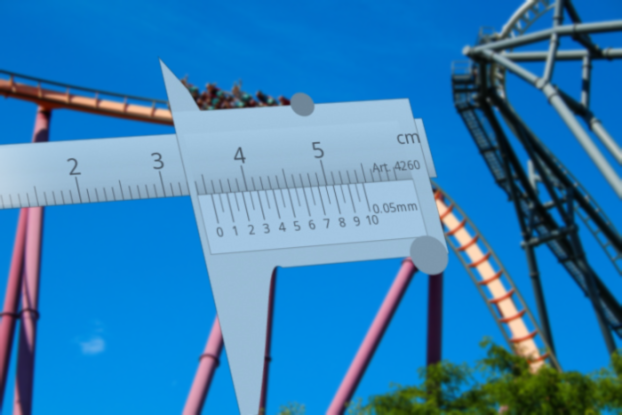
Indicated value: 35.6 mm
